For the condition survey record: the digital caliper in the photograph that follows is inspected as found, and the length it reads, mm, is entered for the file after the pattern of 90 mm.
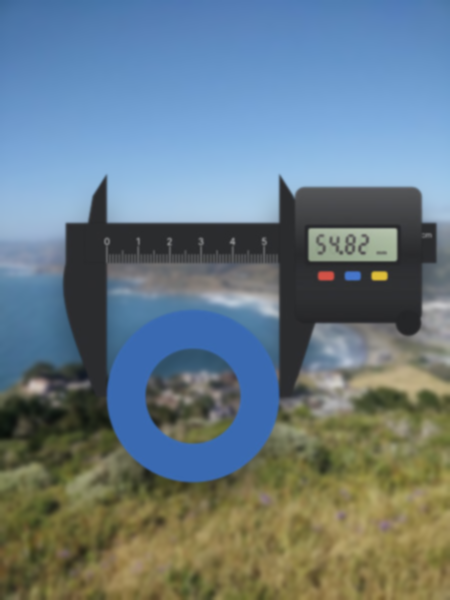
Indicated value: 54.82 mm
